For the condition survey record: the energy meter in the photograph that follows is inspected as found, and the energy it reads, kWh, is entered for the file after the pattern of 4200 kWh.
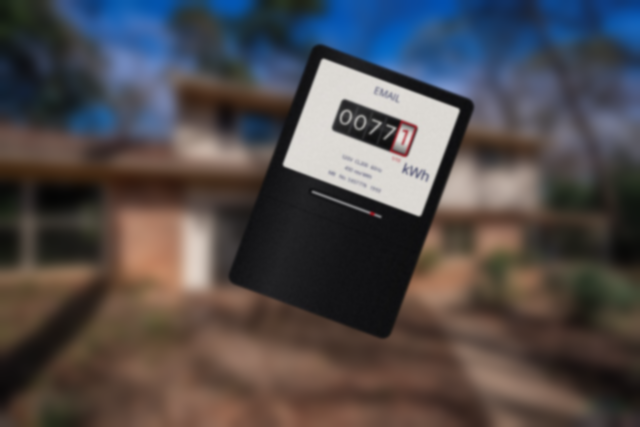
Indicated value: 77.1 kWh
